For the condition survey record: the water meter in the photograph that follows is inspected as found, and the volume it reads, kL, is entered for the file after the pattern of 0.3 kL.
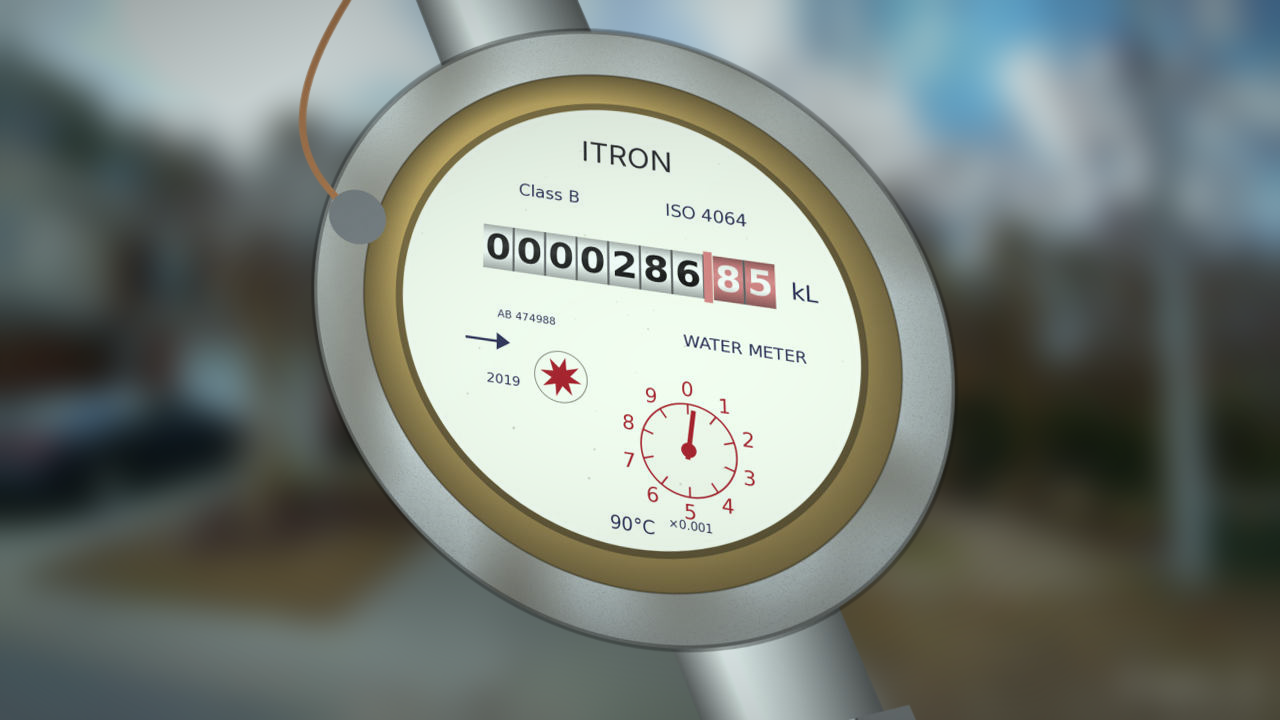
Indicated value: 286.850 kL
